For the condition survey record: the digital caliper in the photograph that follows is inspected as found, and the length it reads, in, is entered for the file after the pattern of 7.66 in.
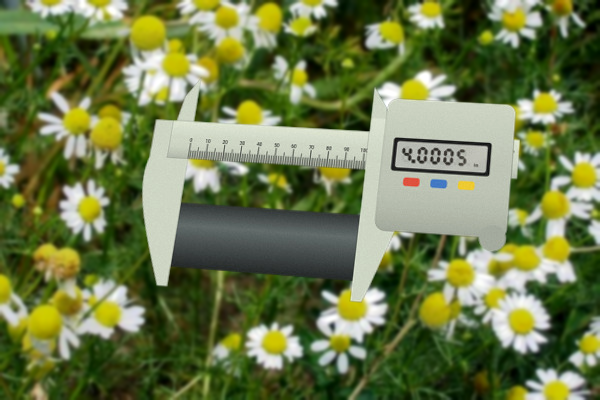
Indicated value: 4.0005 in
